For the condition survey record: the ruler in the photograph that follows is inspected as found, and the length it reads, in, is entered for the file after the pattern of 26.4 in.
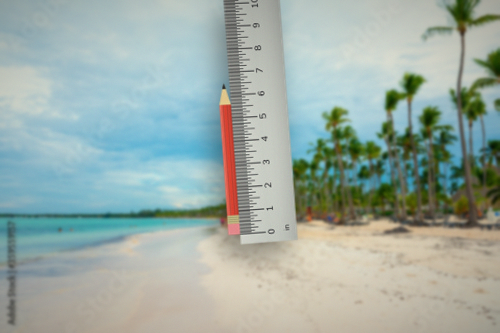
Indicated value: 6.5 in
